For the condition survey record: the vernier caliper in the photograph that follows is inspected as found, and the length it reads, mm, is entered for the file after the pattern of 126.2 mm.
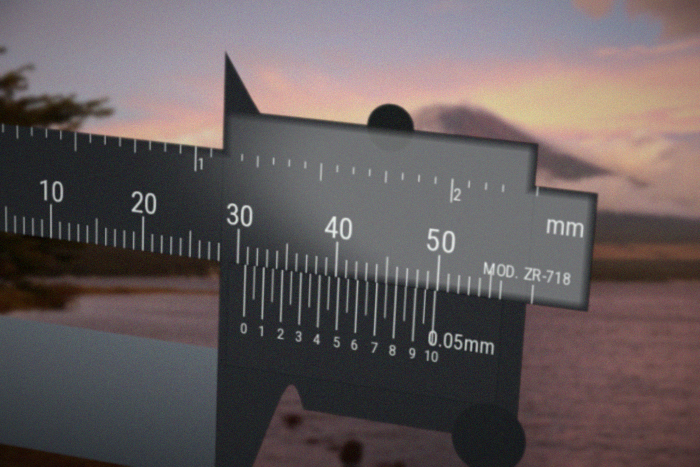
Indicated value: 30.8 mm
